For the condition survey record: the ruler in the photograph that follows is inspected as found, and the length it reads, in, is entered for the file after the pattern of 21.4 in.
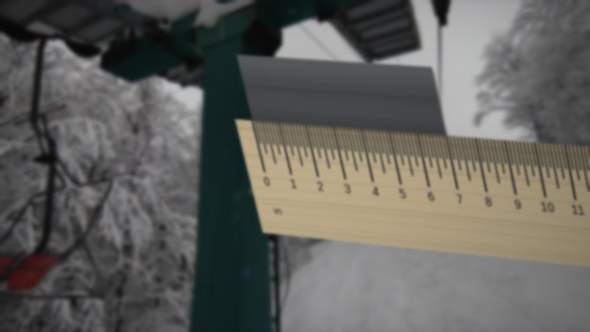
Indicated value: 7 in
